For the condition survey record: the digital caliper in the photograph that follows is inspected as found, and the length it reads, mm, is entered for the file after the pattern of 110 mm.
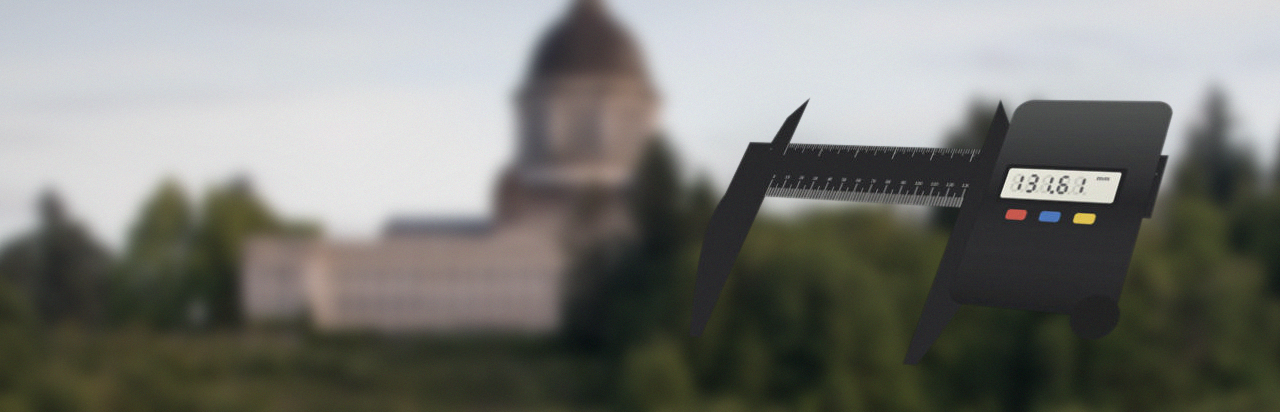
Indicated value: 131.61 mm
